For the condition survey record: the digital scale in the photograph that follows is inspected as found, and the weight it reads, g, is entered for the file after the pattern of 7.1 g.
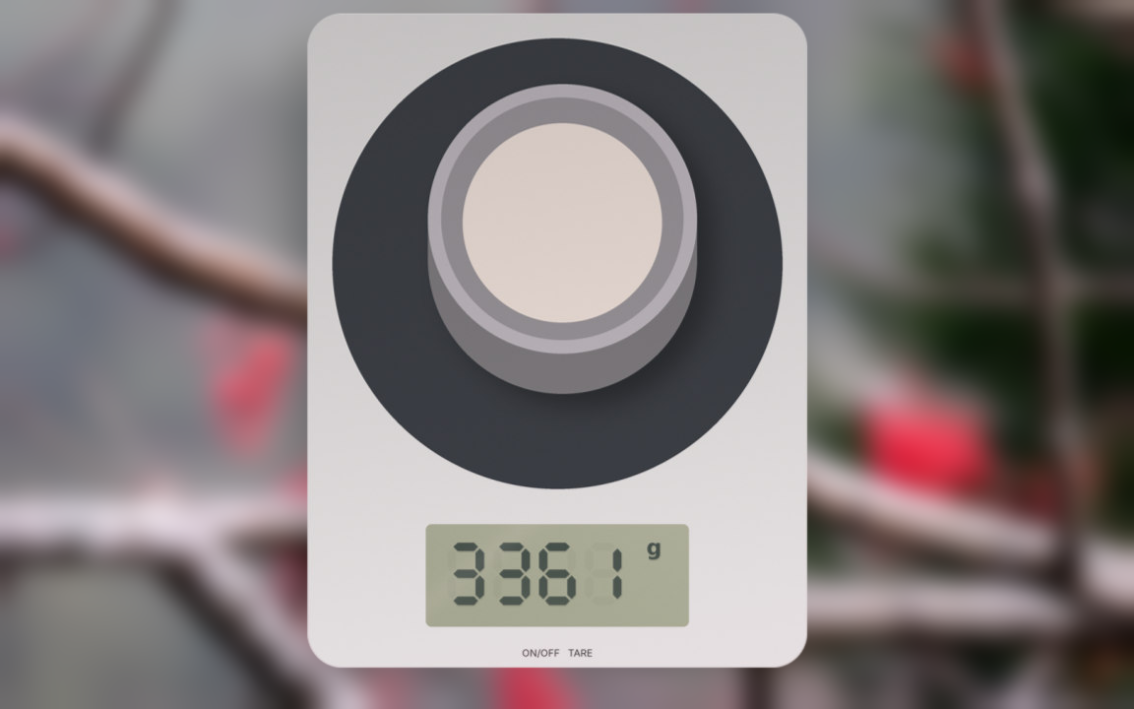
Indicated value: 3361 g
